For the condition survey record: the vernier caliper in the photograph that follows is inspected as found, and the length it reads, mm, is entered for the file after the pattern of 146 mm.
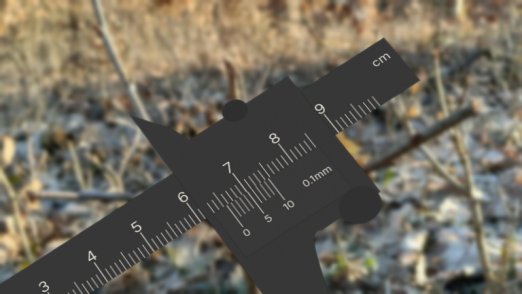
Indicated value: 65.6 mm
